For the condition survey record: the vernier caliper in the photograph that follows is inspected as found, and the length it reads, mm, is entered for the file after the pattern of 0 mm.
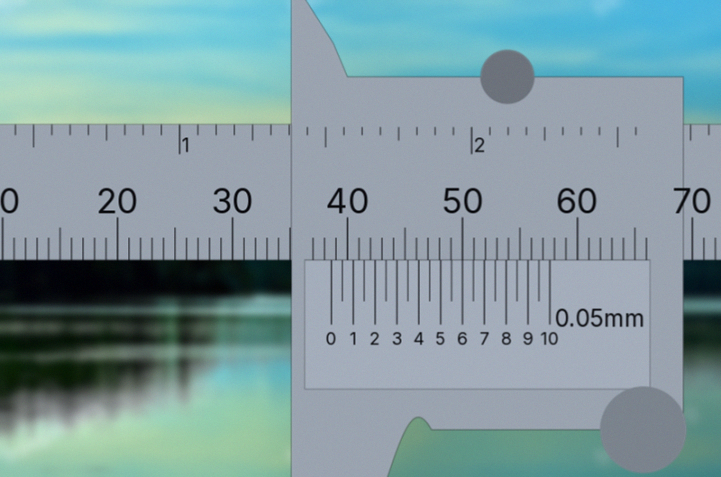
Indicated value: 38.6 mm
